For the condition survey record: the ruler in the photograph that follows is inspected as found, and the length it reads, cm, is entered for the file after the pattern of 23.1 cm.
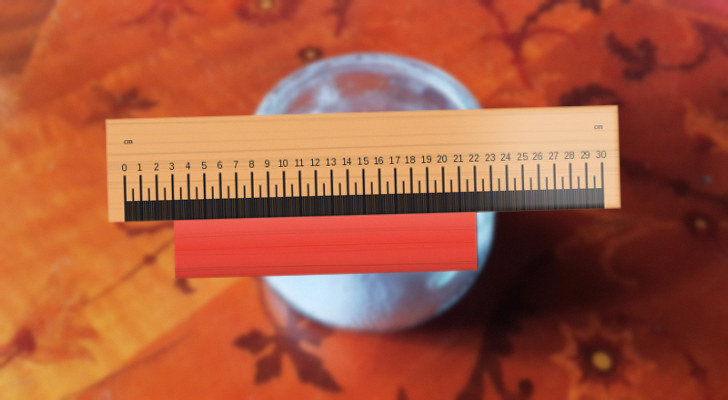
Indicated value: 19 cm
